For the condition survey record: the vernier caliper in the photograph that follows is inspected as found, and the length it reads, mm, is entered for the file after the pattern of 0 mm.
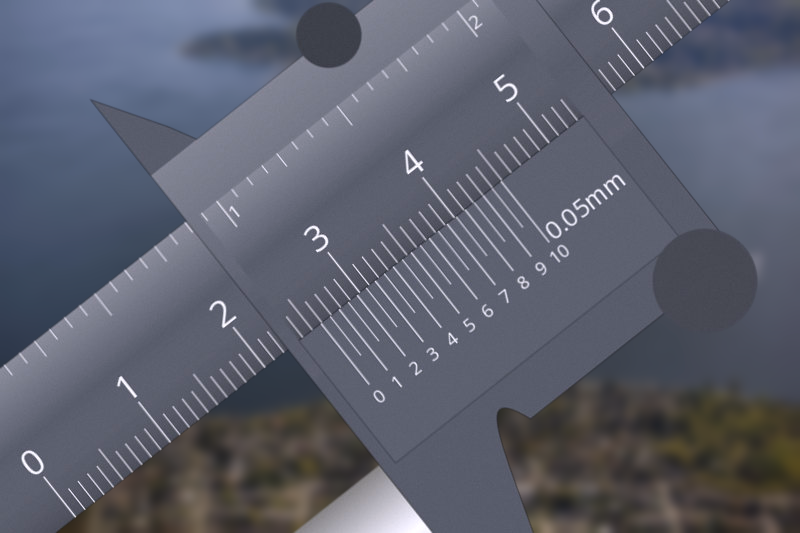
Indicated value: 25.9 mm
